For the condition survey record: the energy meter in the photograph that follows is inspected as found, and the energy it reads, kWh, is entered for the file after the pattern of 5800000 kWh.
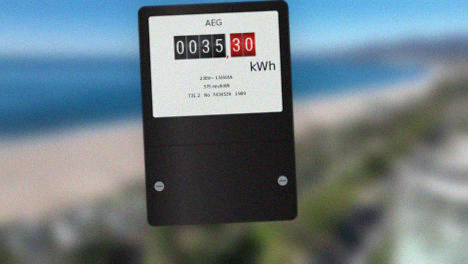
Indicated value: 35.30 kWh
